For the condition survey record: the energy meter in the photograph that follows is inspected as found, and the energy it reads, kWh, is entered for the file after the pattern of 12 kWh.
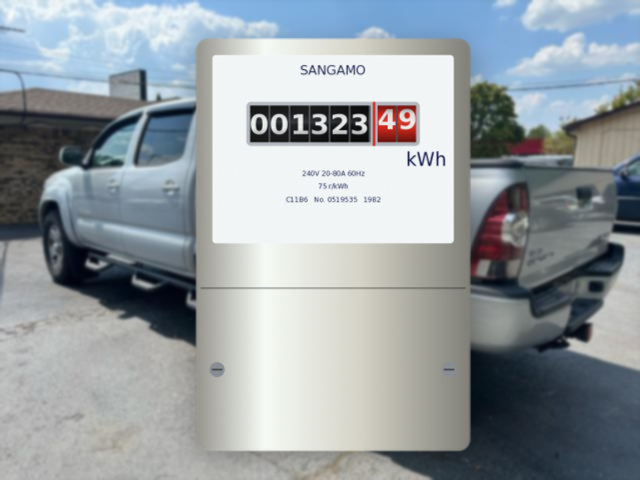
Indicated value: 1323.49 kWh
